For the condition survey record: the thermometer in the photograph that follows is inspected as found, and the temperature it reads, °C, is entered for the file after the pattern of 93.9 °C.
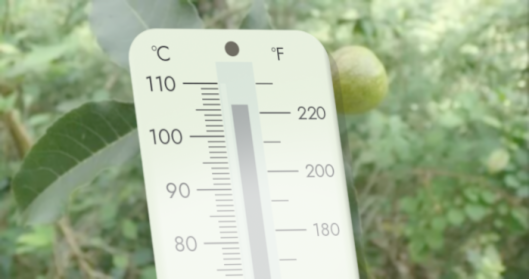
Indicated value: 106 °C
